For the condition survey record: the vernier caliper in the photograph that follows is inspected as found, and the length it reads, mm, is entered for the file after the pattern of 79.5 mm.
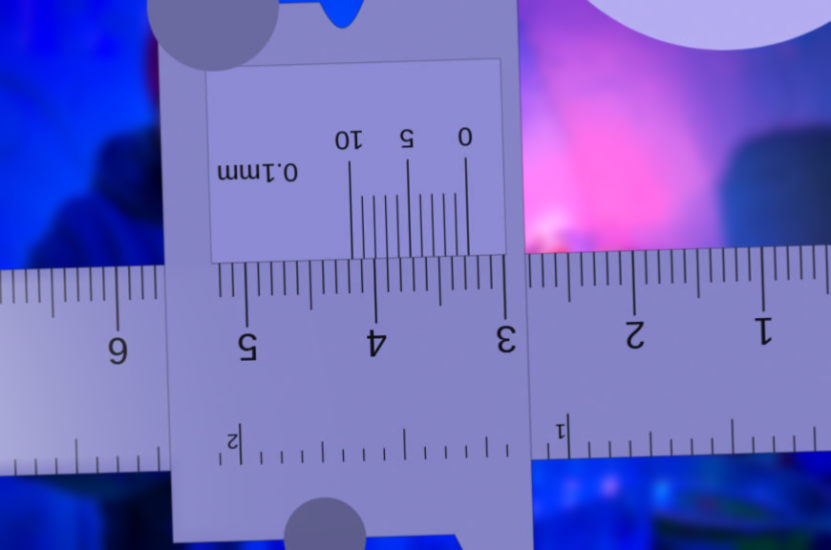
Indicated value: 32.7 mm
